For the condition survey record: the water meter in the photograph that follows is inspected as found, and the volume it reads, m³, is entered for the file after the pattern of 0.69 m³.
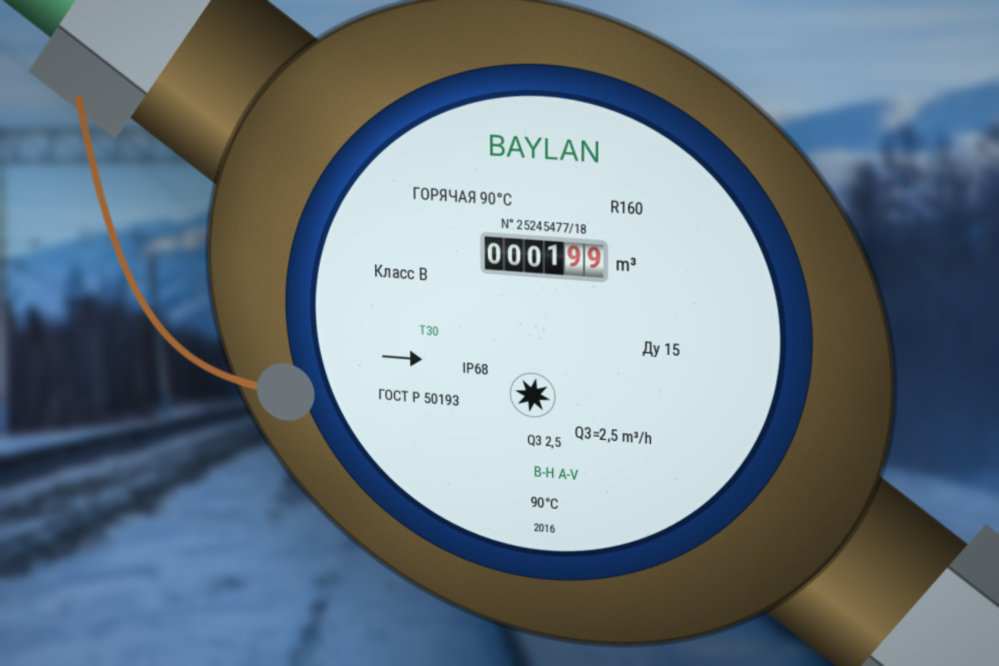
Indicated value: 1.99 m³
